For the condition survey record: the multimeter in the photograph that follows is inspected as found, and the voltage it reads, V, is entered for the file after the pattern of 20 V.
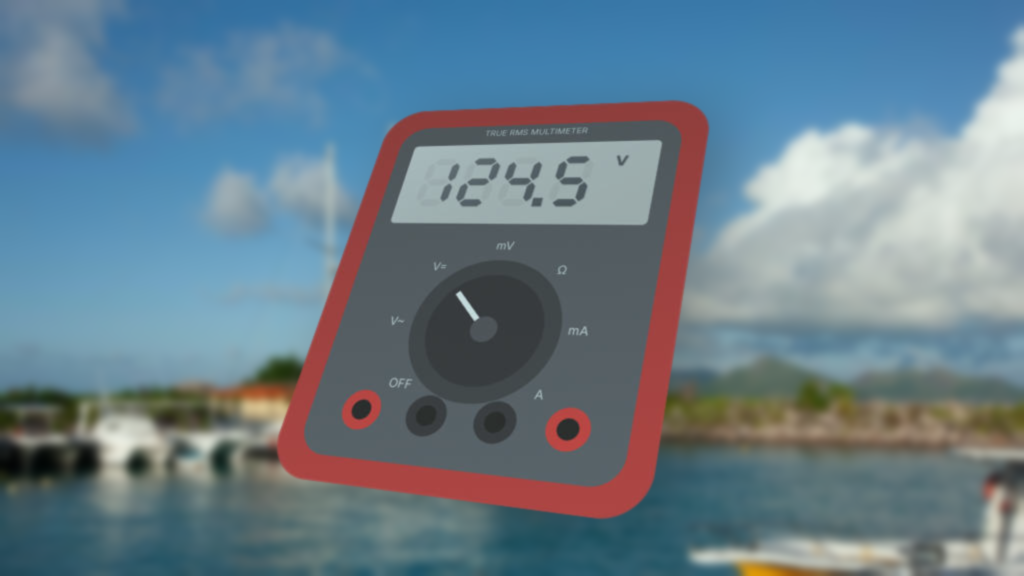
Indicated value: 124.5 V
